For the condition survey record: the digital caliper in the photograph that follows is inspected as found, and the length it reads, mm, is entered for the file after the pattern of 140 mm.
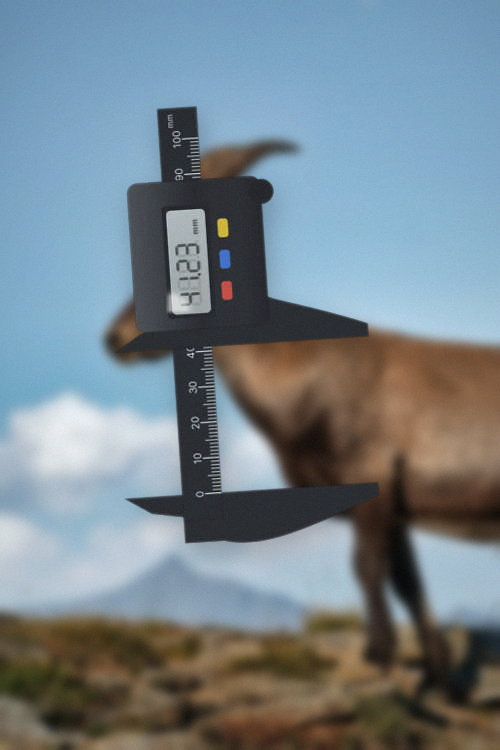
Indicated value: 41.23 mm
